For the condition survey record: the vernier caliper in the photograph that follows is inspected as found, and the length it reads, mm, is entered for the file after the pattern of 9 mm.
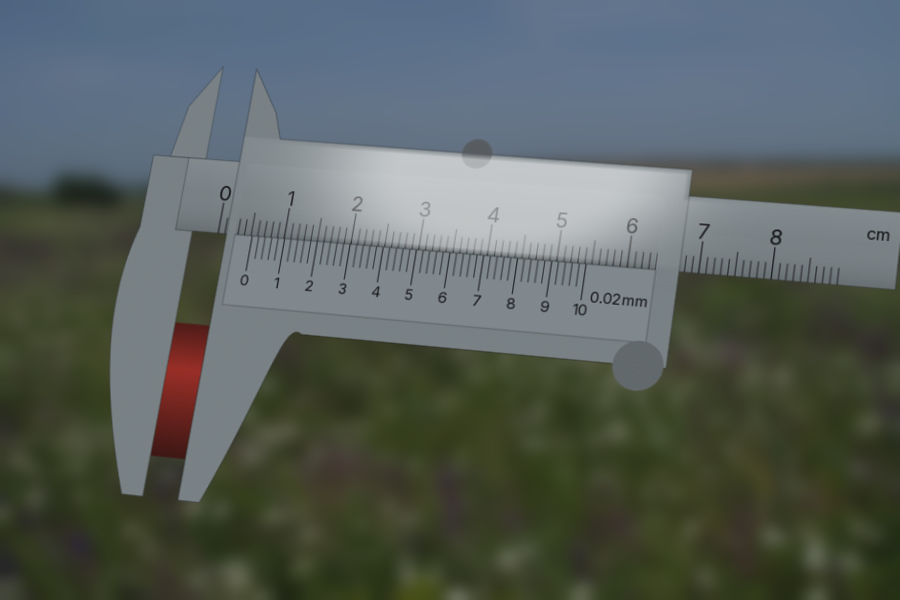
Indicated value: 5.2 mm
